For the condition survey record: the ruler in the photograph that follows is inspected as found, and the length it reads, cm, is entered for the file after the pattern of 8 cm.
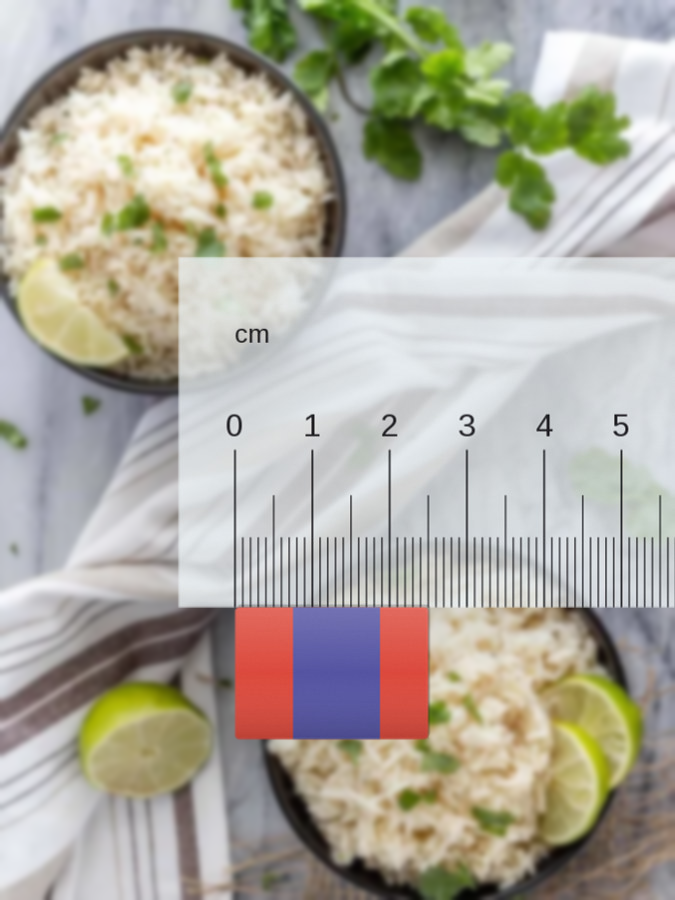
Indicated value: 2.5 cm
